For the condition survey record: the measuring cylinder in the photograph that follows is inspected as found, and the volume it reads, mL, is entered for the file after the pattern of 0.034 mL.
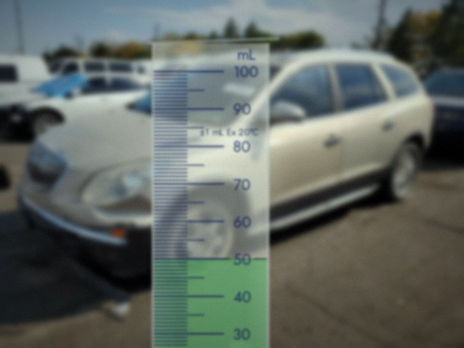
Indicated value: 50 mL
